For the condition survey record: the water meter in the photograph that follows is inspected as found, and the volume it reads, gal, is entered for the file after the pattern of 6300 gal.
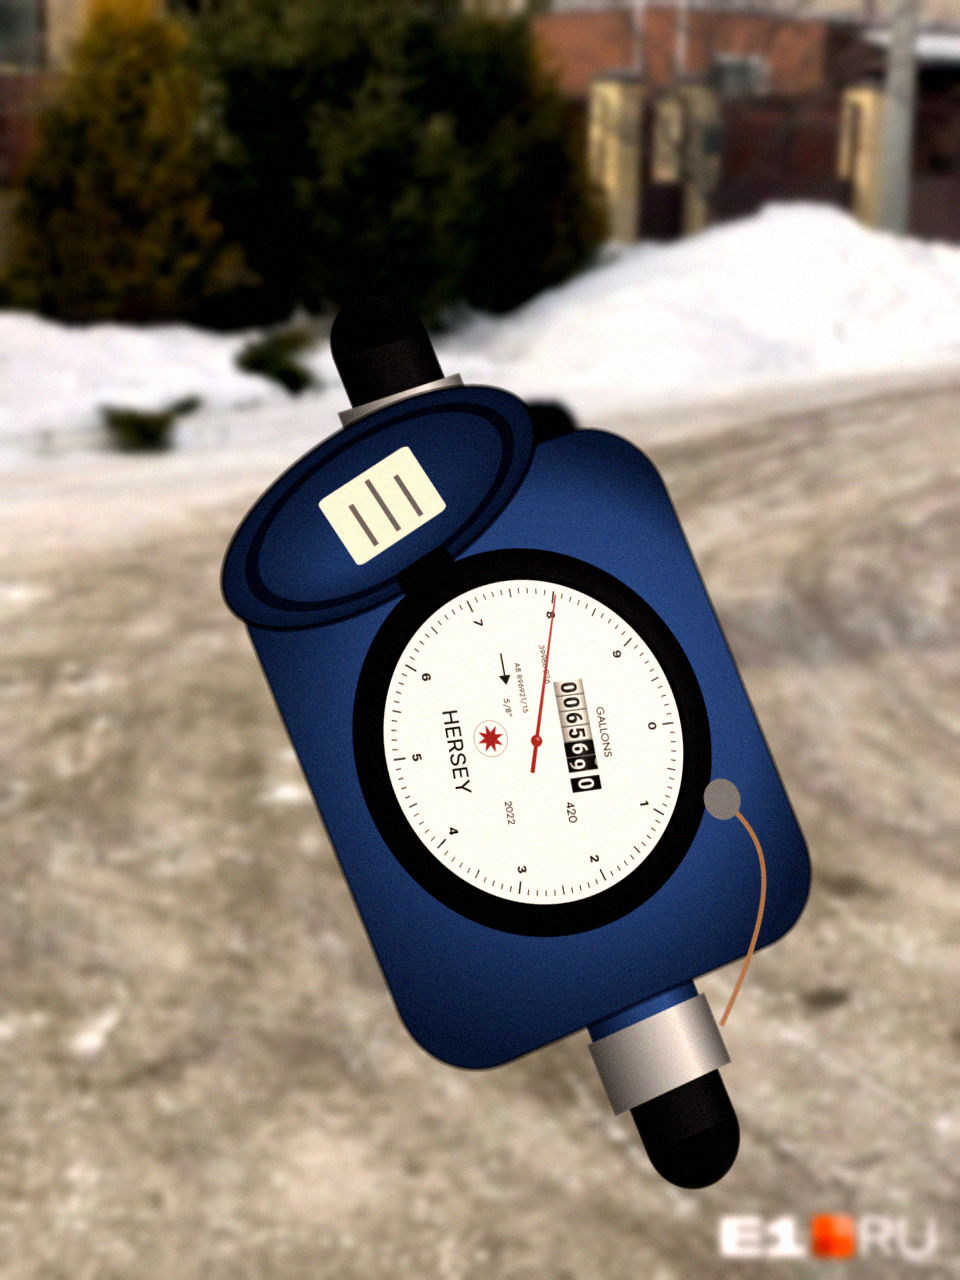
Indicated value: 65688.0 gal
